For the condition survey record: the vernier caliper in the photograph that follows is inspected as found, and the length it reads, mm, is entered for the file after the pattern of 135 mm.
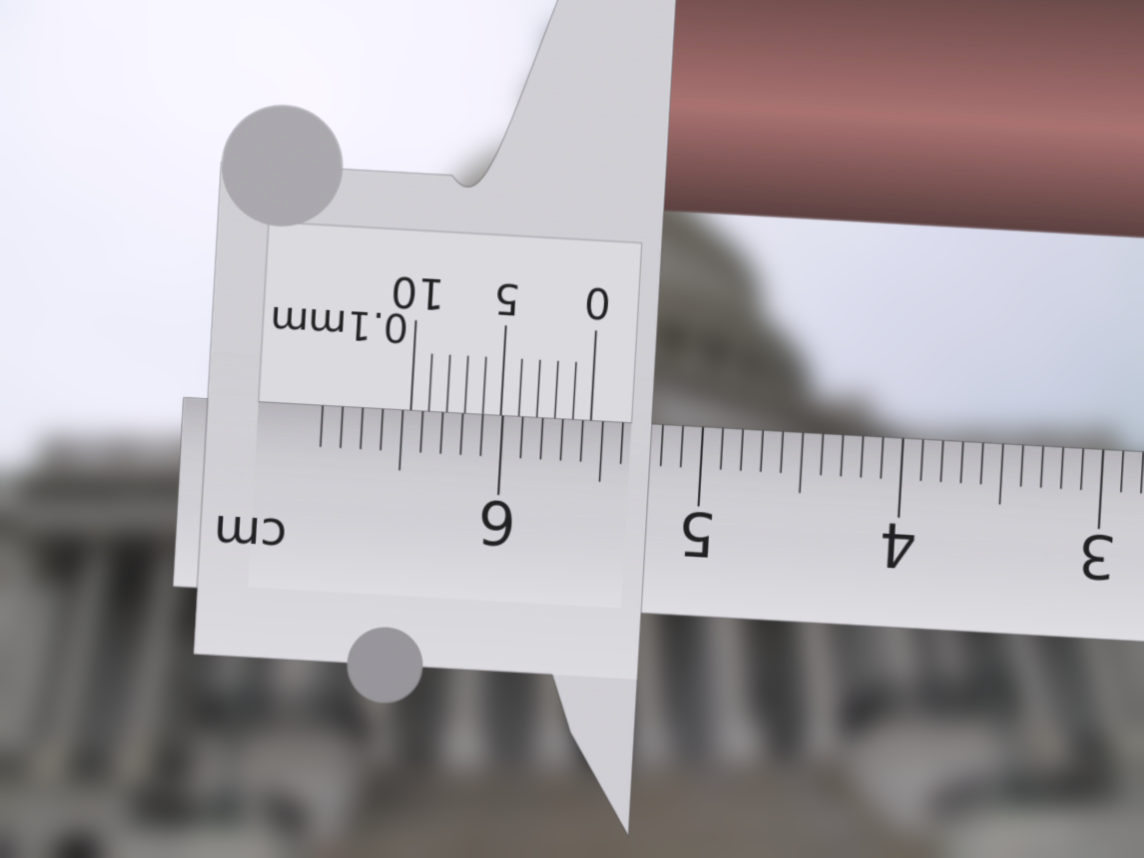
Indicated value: 55.6 mm
